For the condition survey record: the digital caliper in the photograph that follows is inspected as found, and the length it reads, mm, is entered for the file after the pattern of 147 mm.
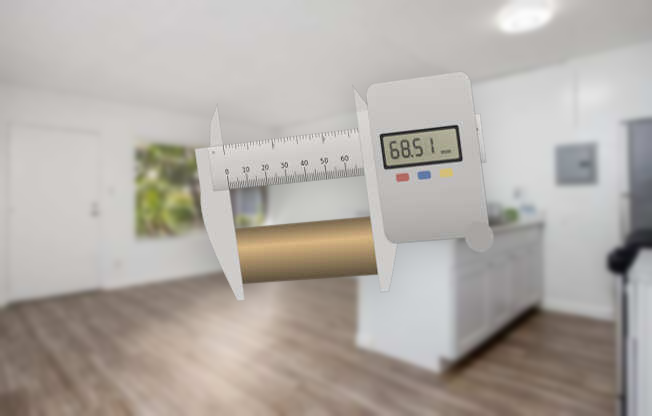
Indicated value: 68.51 mm
